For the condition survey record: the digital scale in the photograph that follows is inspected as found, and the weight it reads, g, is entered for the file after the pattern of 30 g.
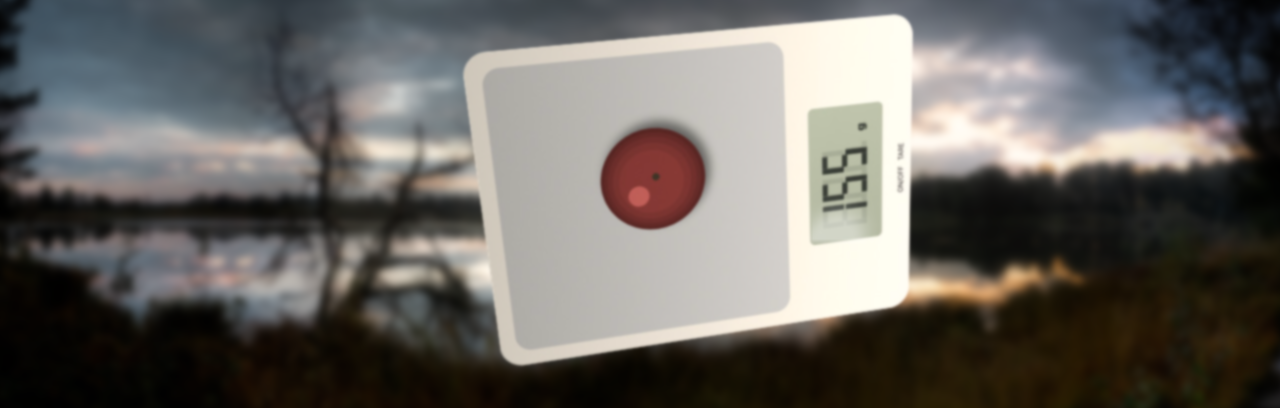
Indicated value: 155 g
